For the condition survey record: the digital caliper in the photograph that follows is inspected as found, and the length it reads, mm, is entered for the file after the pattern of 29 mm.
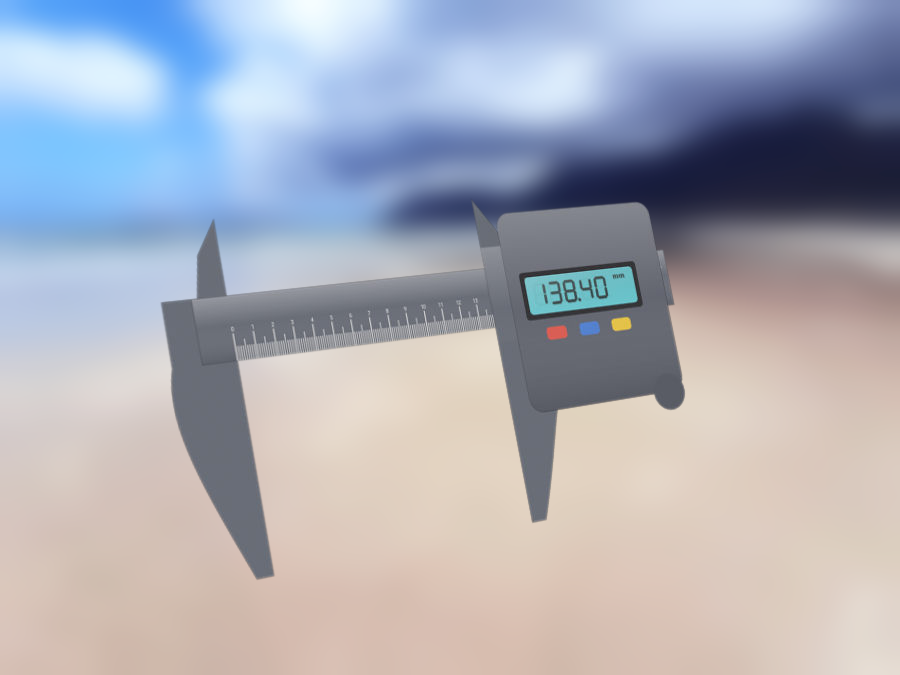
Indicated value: 138.40 mm
